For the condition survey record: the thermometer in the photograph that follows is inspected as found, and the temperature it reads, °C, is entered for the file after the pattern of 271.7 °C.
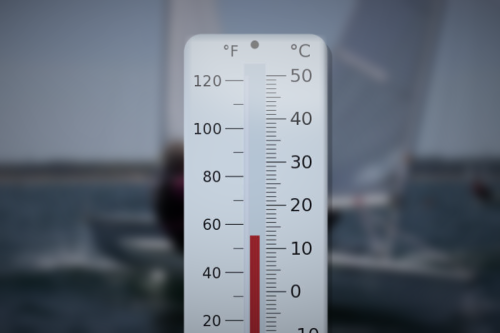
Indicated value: 13 °C
